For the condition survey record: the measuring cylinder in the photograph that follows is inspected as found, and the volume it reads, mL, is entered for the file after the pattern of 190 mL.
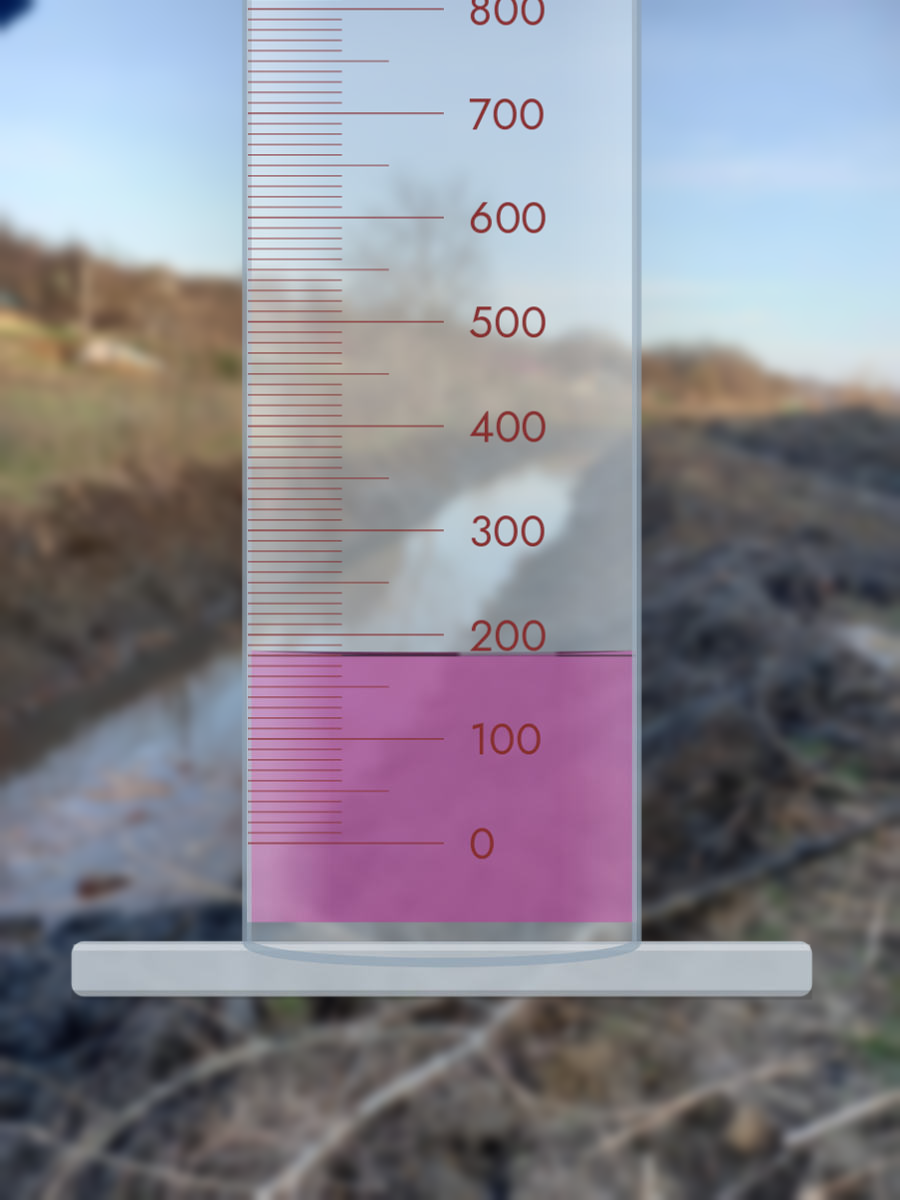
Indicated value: 180 mL
